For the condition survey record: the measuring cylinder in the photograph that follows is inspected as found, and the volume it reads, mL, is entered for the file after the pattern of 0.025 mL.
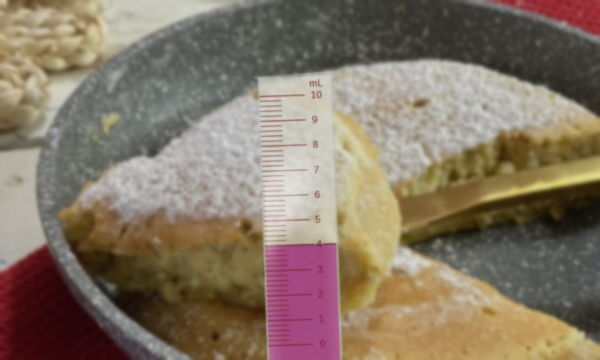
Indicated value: 4 mL
